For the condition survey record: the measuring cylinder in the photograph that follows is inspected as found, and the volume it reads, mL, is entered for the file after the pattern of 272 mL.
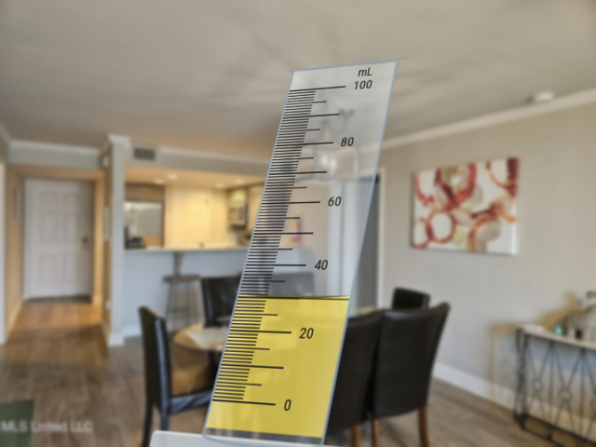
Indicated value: 30 mL
